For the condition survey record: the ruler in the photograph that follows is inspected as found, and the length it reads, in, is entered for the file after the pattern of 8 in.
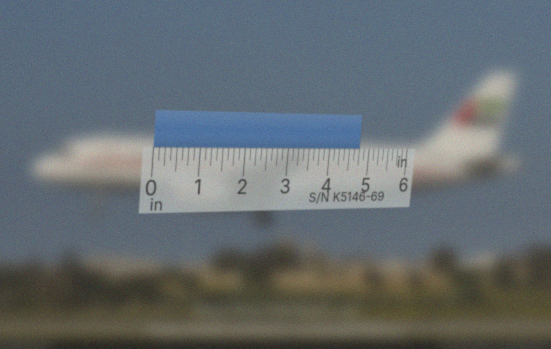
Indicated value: 4.75 in
